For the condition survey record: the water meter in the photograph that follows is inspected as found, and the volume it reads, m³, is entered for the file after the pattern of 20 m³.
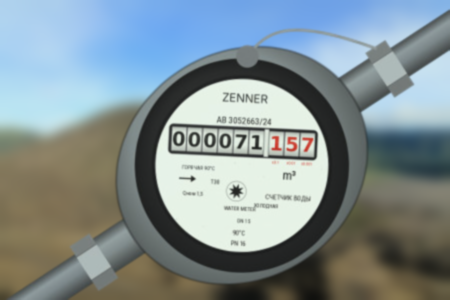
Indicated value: 71.157 m³
